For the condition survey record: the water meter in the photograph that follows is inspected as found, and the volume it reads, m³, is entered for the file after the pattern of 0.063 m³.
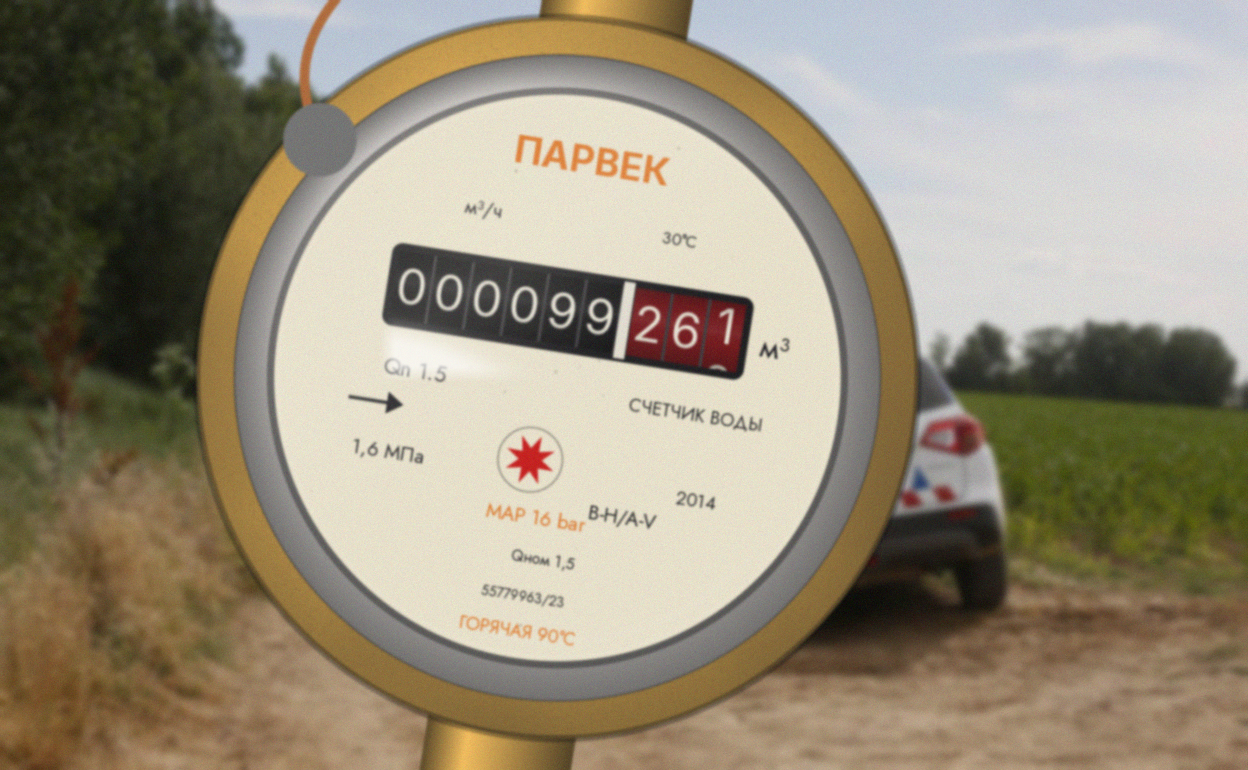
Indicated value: 99.261 m³
